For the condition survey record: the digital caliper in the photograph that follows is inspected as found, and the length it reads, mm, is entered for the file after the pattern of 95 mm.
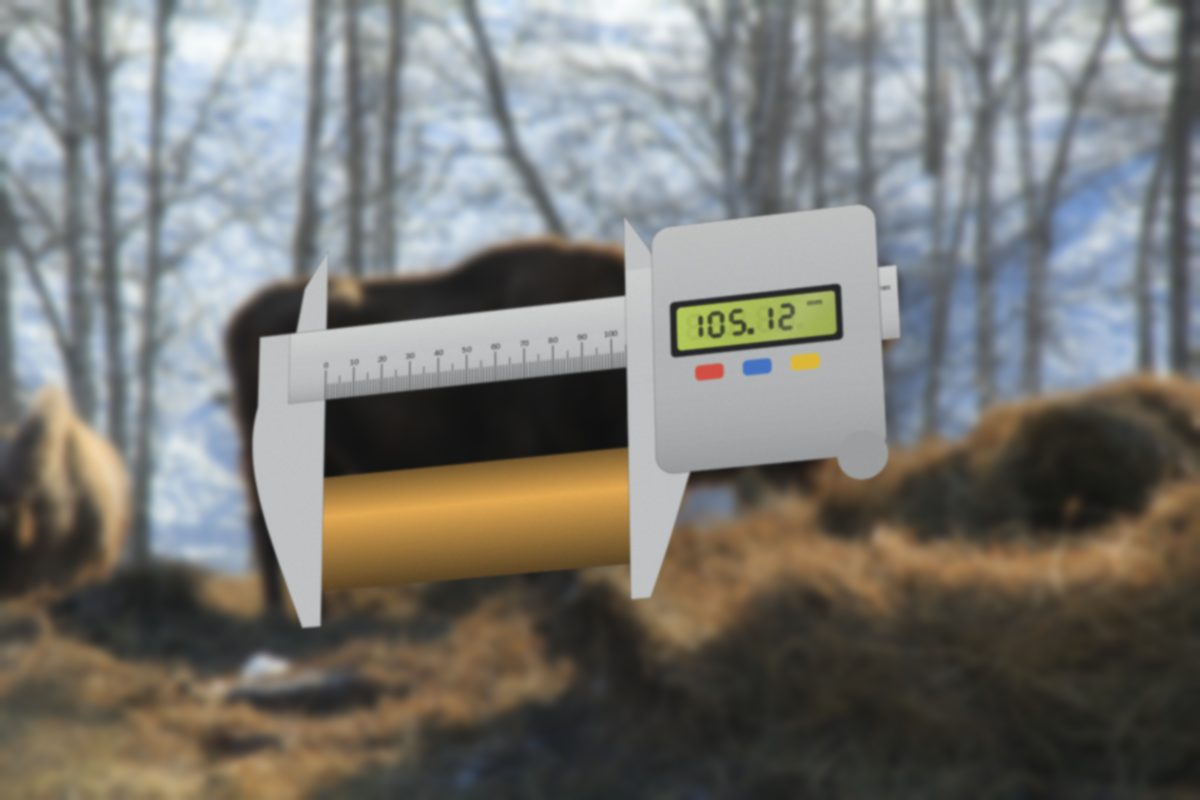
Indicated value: 105.12 mm
